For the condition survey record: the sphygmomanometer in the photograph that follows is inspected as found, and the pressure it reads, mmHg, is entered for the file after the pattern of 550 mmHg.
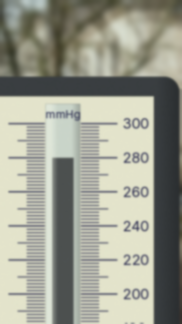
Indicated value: 280 mmHg
